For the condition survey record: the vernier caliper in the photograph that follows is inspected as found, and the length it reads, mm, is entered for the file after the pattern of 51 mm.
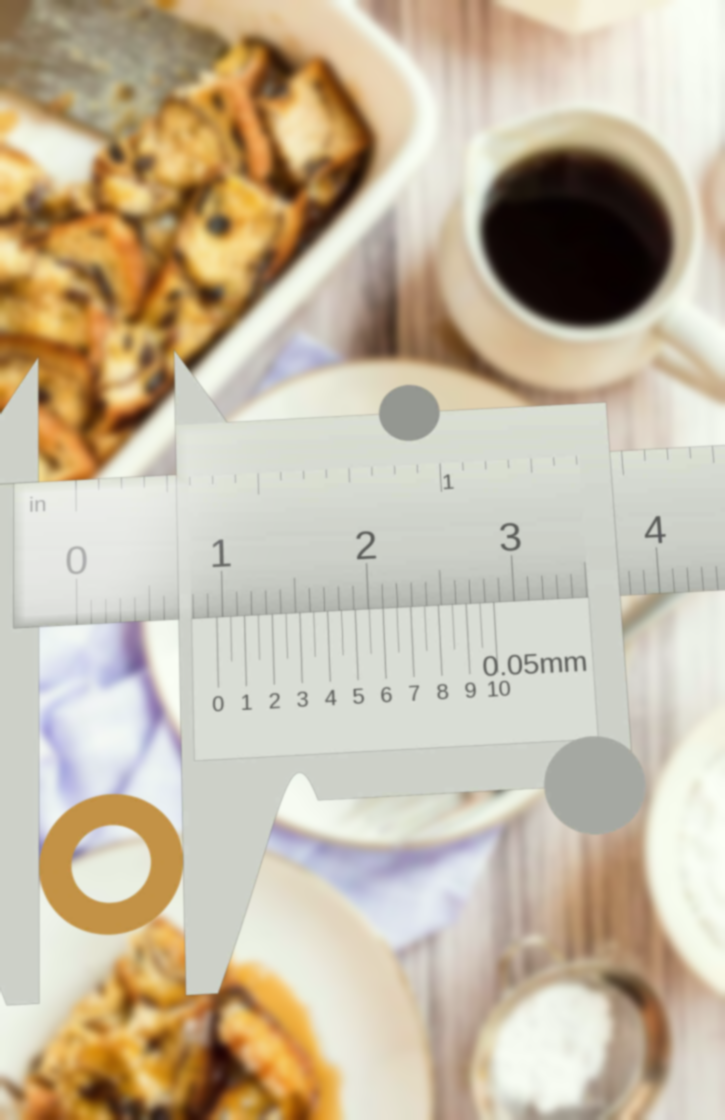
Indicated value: 9.6 mm
